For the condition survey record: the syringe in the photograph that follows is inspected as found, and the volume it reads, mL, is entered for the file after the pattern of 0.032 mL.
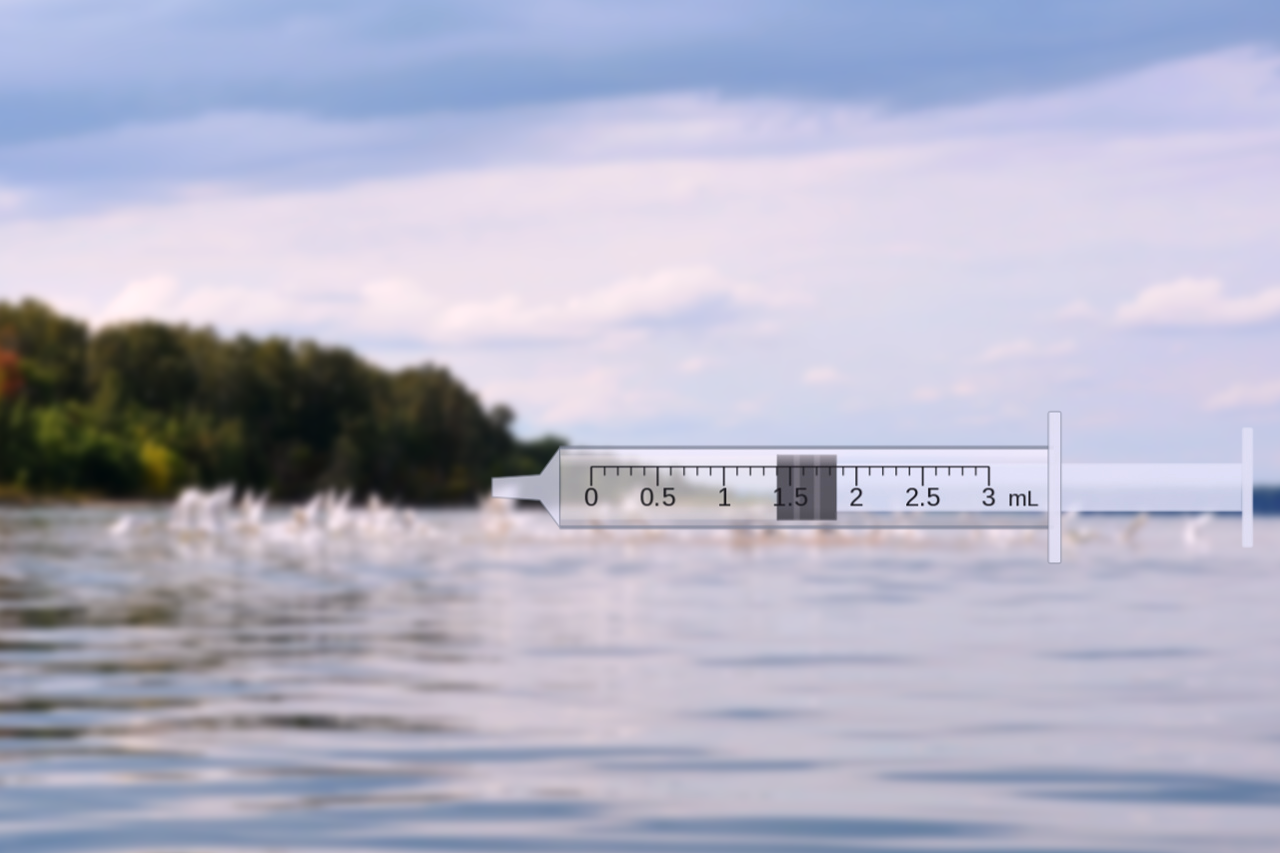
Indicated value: 1.4 mL
